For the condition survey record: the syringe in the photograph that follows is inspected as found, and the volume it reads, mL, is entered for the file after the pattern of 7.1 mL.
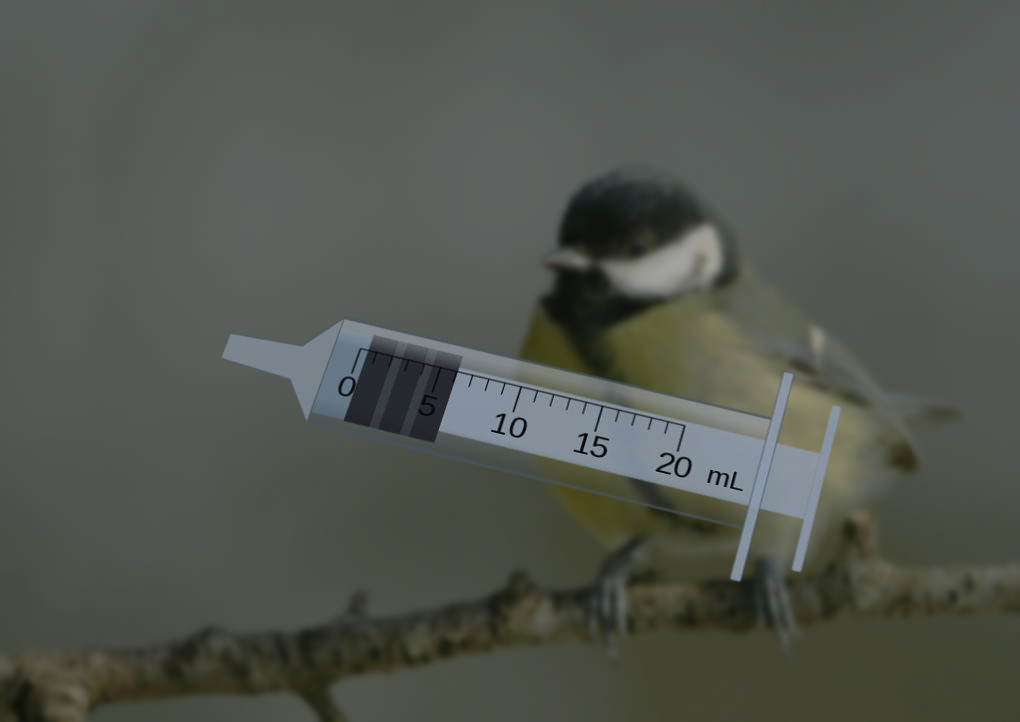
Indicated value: 0.5 mL
